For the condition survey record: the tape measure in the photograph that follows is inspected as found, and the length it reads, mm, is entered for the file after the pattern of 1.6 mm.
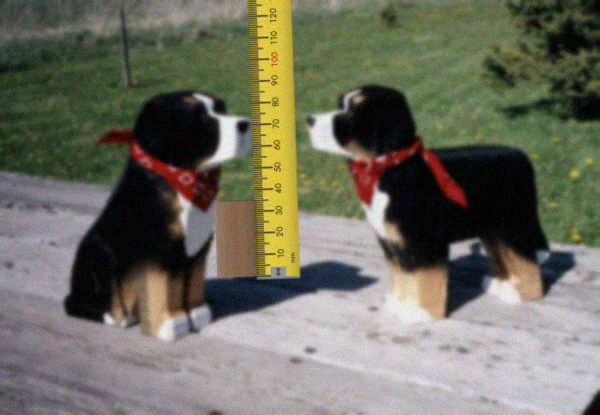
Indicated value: 35 mm
